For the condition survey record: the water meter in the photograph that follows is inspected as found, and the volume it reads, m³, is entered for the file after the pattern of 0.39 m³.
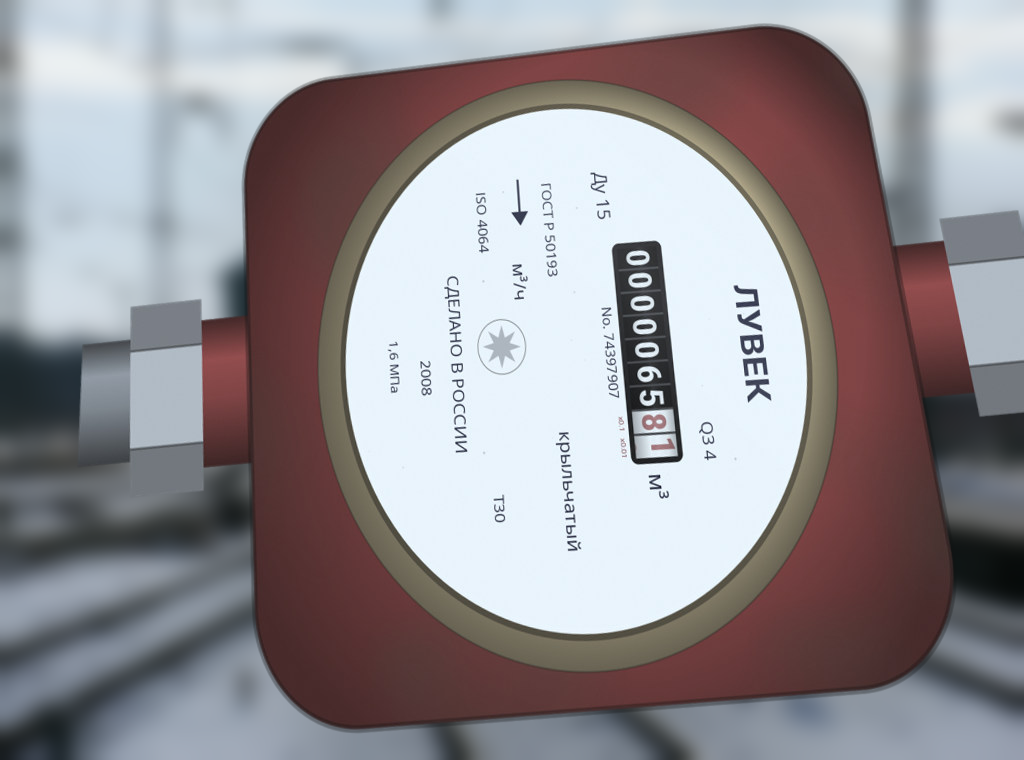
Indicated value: 65.81 m³
